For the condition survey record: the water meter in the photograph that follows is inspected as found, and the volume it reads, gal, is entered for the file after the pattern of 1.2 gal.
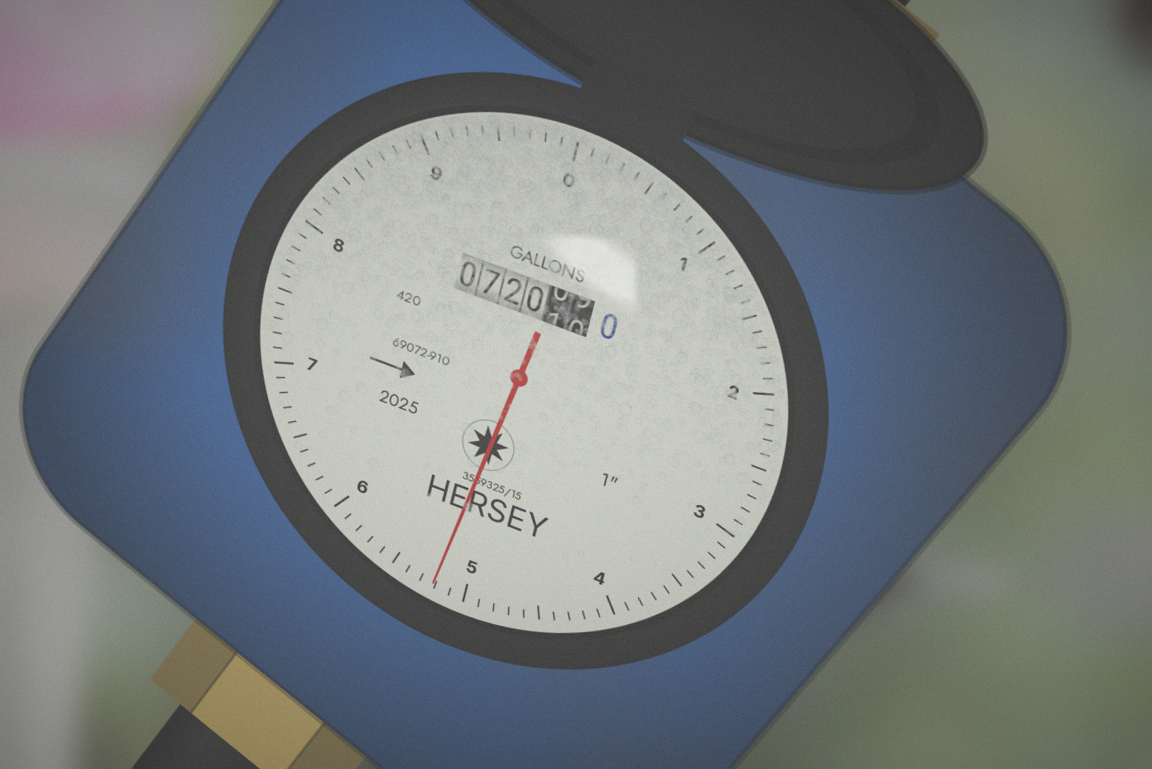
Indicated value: 720095.2 gal
